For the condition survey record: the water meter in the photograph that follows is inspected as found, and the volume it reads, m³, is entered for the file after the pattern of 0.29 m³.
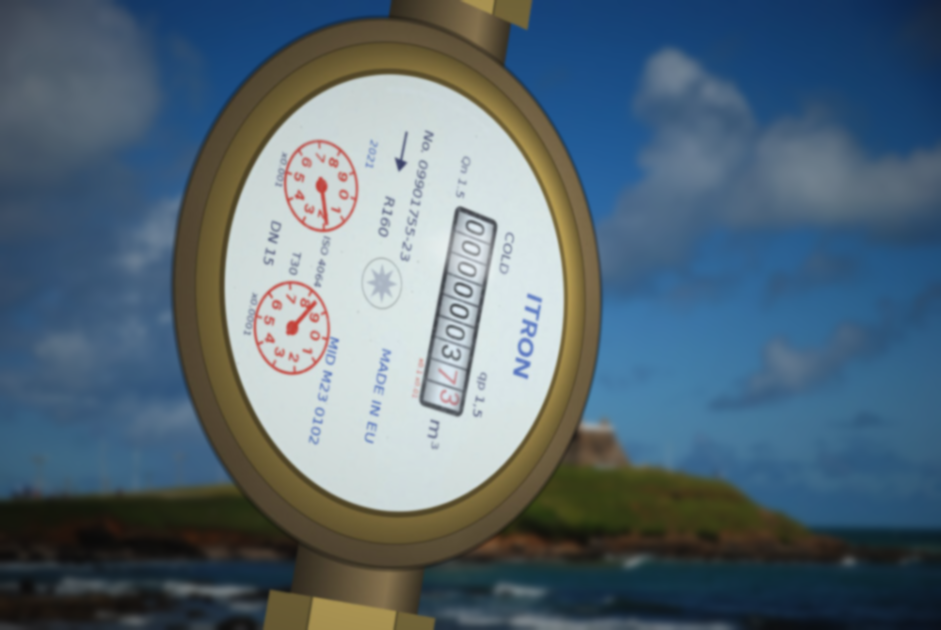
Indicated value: 3.7318 m³
